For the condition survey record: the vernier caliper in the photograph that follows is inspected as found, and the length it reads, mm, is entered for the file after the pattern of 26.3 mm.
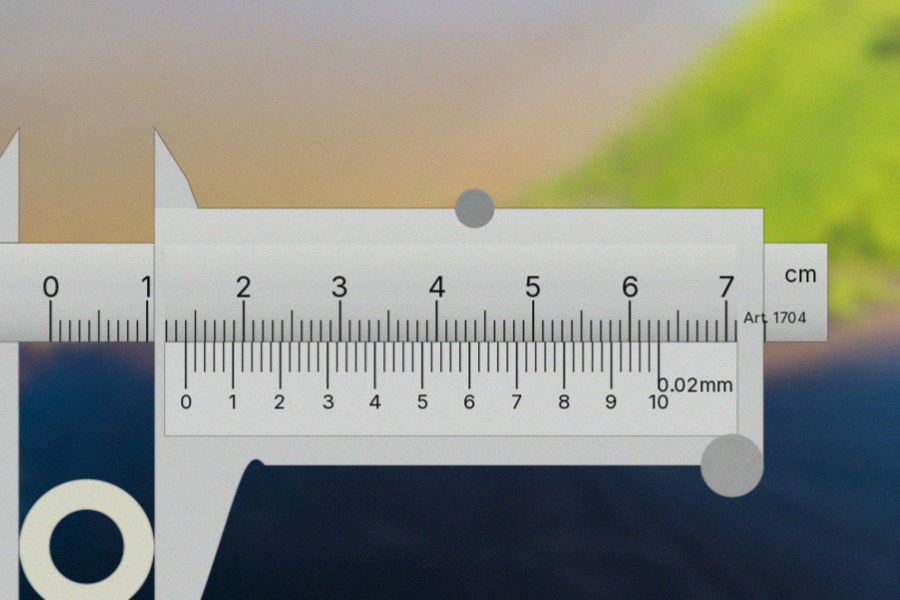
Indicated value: 14.0 mm
